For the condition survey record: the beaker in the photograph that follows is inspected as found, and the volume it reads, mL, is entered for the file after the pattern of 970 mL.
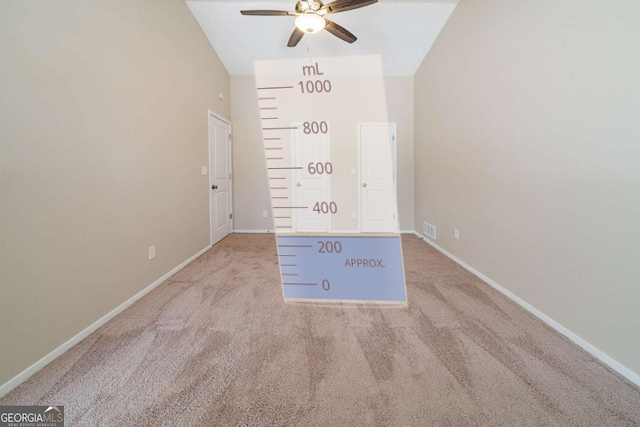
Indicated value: 250 mL
